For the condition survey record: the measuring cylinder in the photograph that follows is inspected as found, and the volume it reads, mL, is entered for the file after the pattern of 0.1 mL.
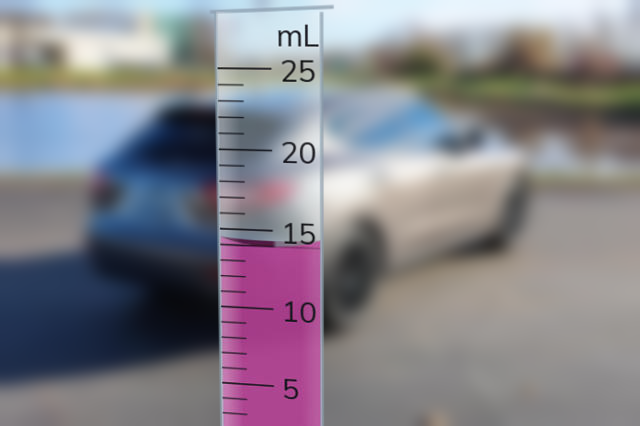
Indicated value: 14 mL
